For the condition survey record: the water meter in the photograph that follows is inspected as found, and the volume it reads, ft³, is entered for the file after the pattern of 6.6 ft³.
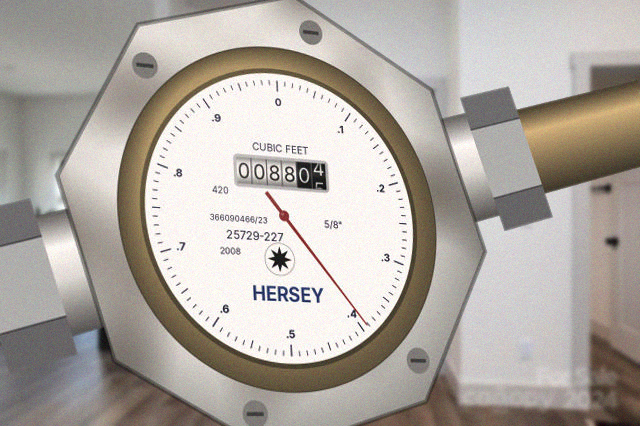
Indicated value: 8804.39 ft³
